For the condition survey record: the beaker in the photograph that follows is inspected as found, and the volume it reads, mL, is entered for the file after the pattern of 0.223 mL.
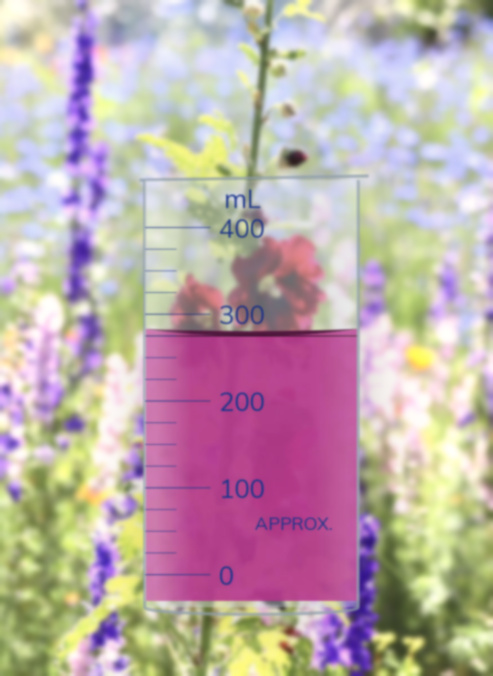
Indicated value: 275 mL
